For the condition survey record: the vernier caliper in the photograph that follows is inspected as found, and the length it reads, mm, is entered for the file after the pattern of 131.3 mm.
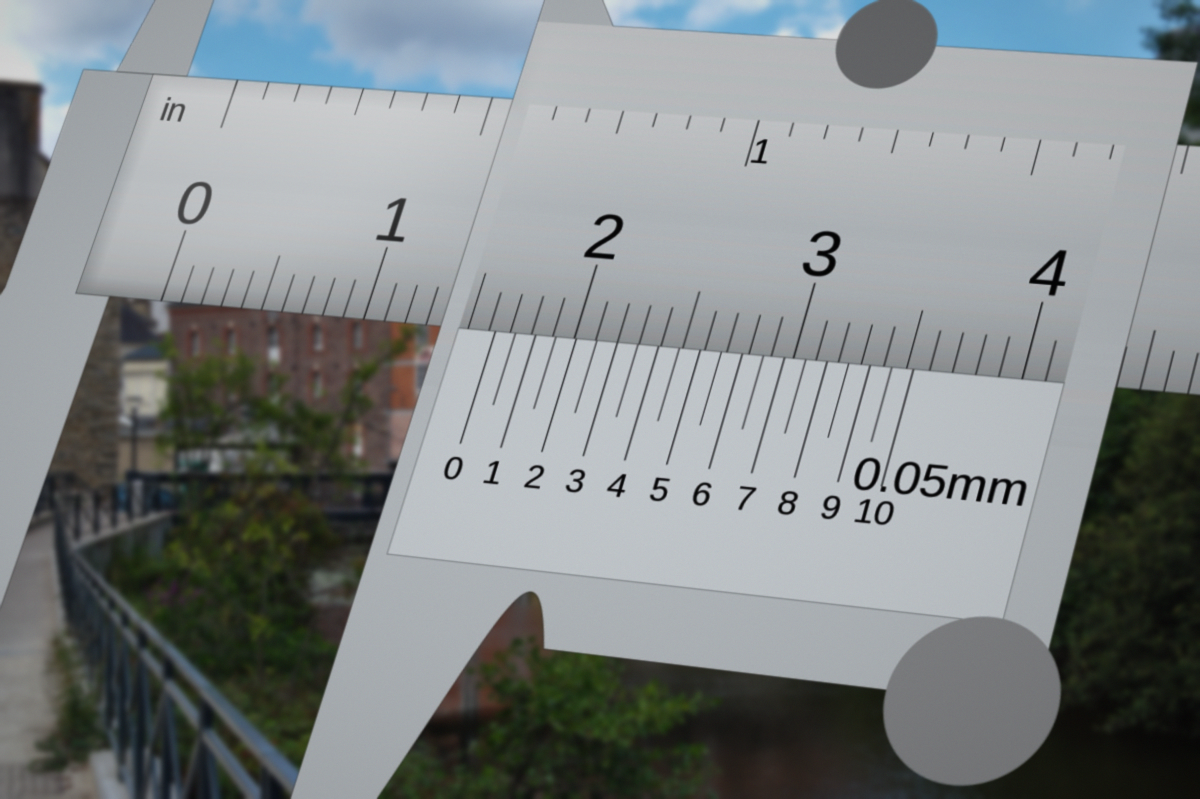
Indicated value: 16.3 mm
